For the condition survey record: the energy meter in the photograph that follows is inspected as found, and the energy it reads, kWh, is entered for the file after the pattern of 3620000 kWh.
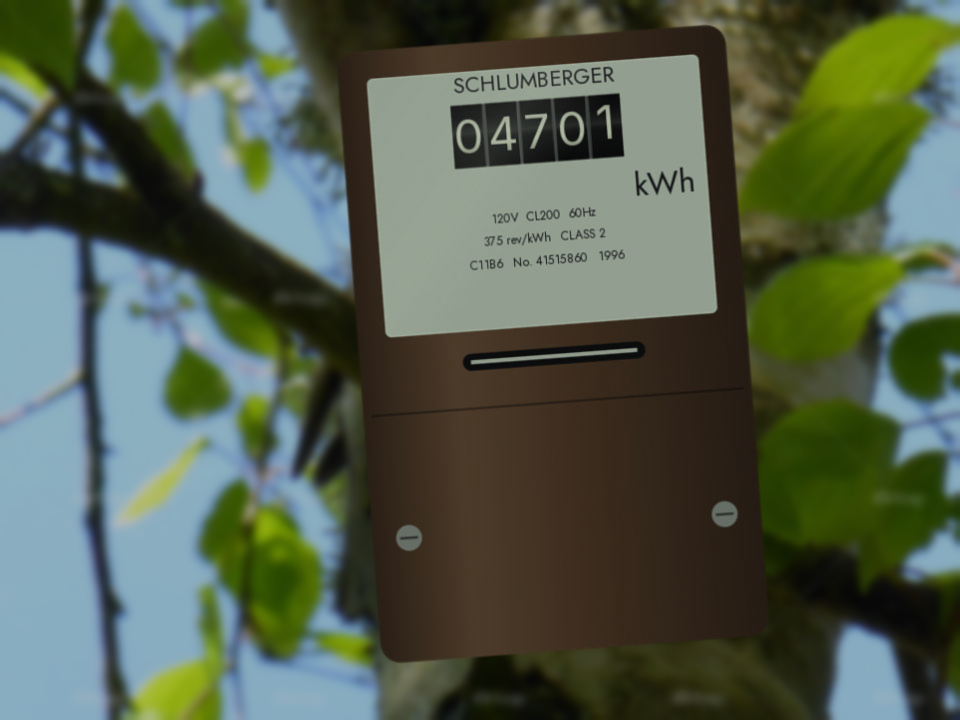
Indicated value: 4701 kWh
